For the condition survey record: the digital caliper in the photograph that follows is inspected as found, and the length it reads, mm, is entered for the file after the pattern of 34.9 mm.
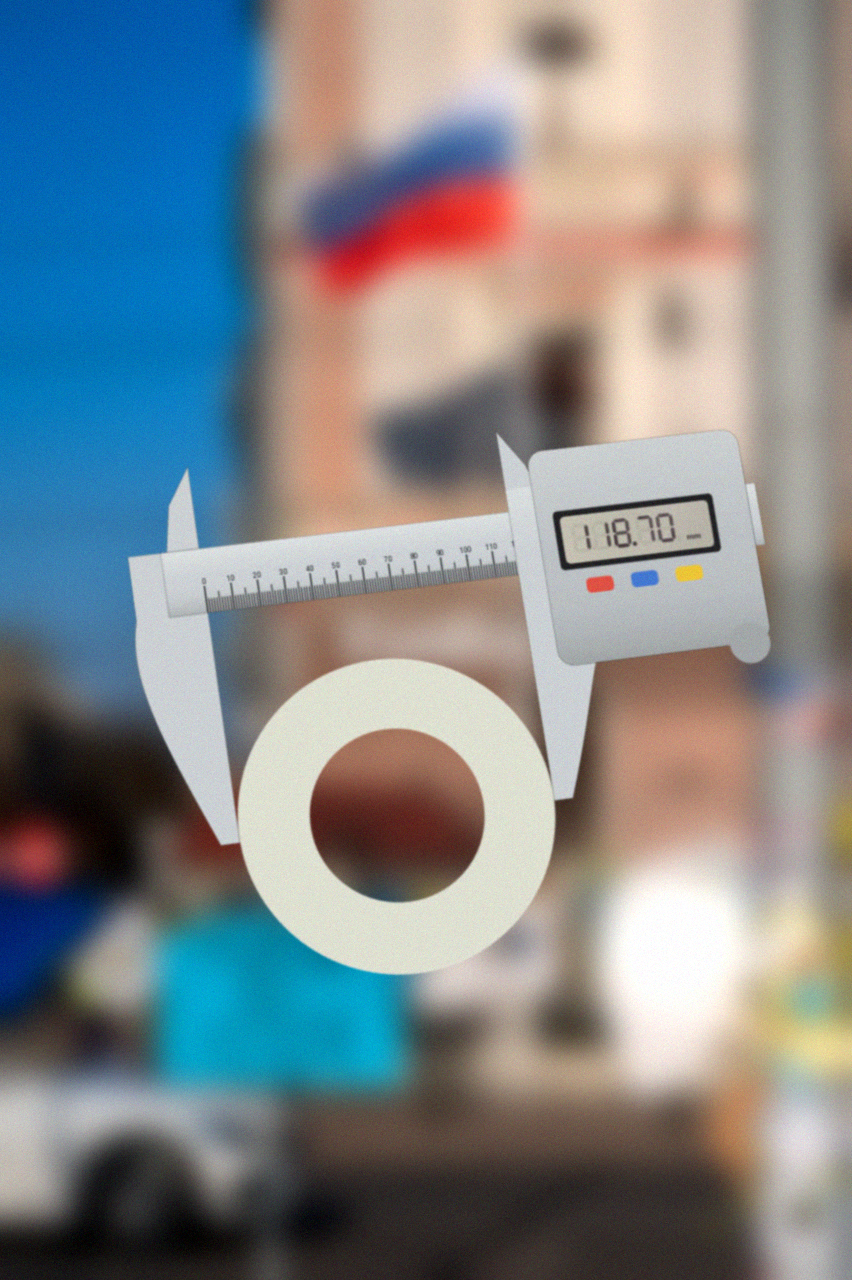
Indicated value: 118.70 mm
